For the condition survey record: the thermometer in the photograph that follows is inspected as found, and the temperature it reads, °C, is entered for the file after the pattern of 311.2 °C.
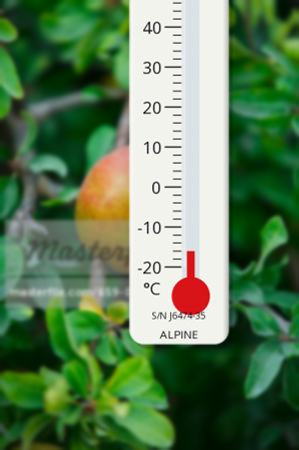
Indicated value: -16 °C
